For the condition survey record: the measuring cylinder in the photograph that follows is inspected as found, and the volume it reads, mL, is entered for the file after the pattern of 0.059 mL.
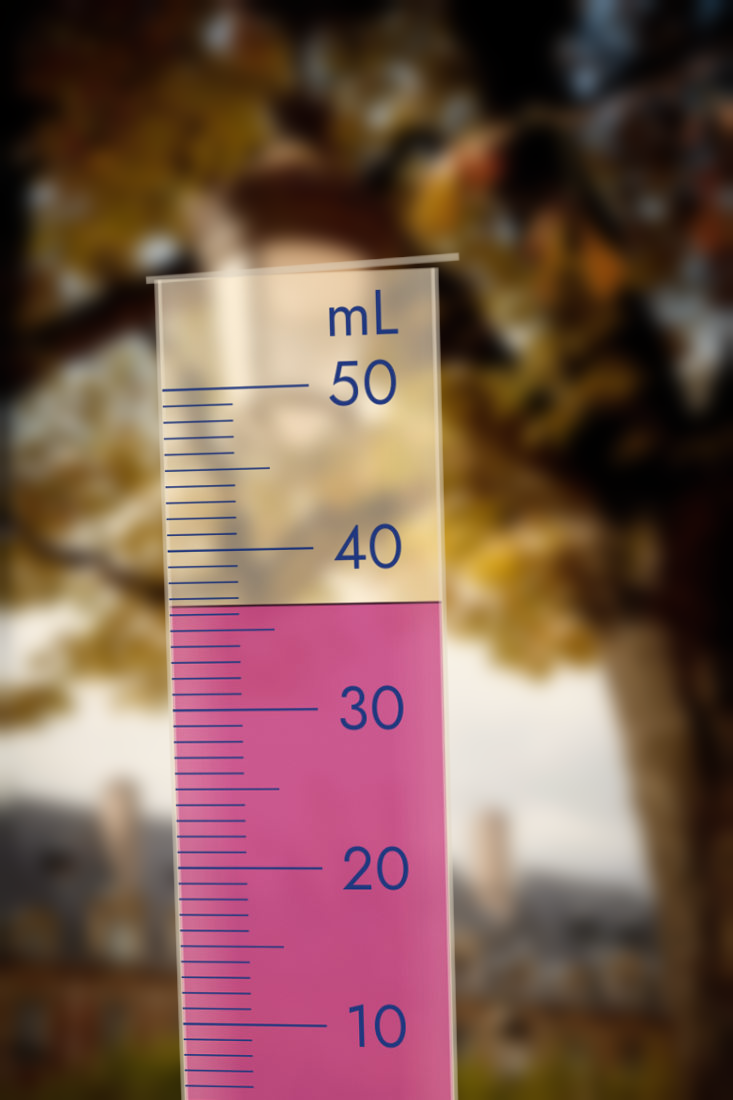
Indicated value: 36.5 mL
